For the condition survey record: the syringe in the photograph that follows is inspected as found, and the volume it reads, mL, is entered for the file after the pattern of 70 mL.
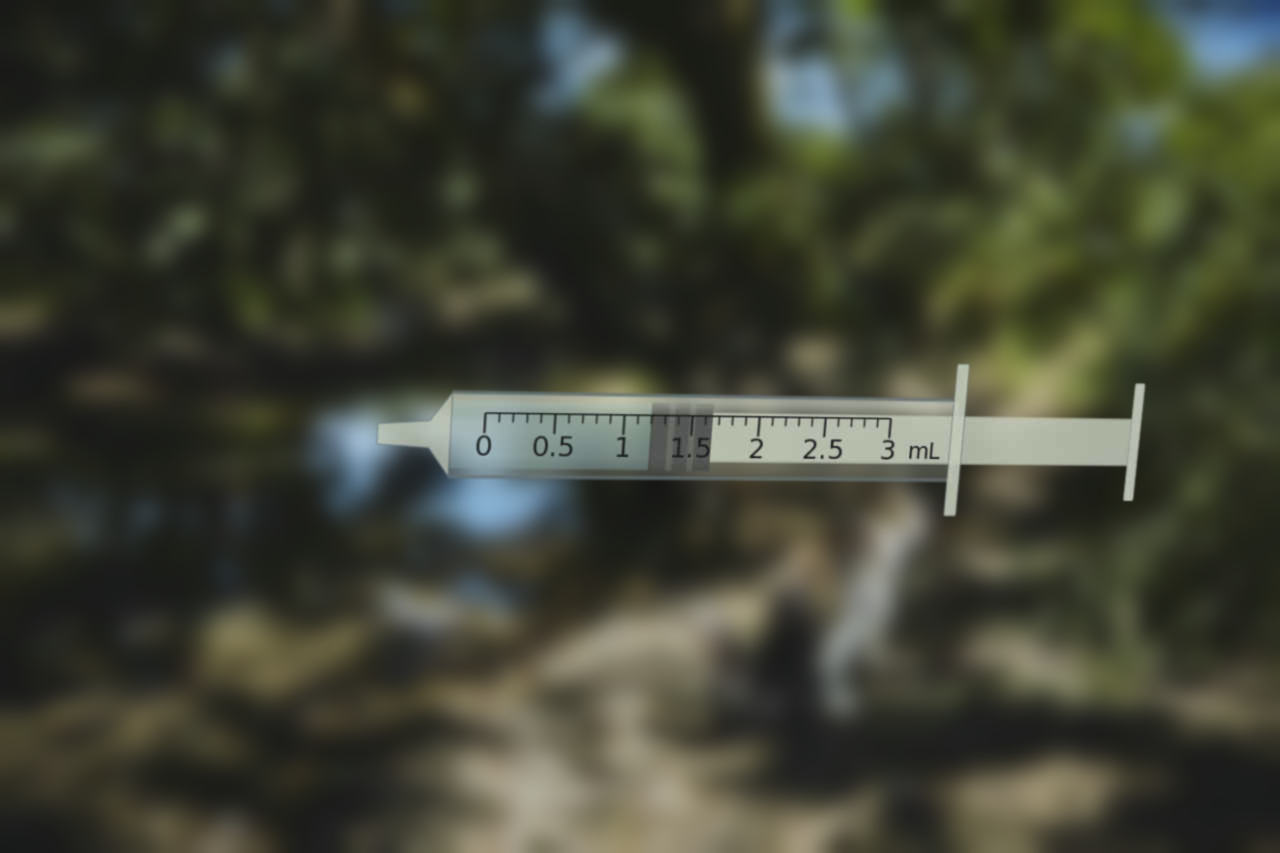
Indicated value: 1.2 mL
